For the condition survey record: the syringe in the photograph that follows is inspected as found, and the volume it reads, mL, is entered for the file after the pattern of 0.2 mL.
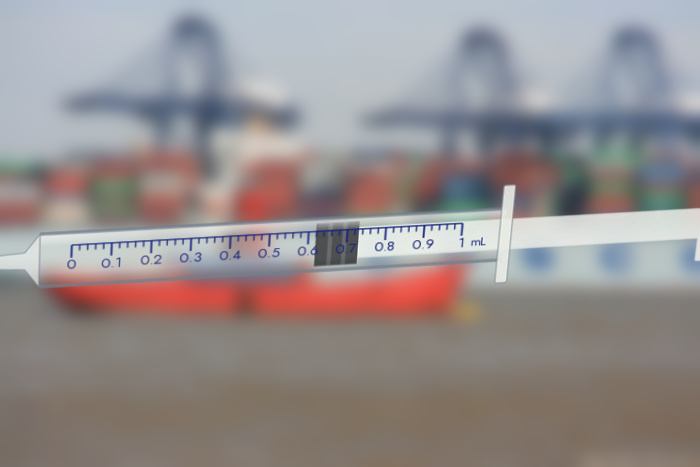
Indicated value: 0.62 mL
